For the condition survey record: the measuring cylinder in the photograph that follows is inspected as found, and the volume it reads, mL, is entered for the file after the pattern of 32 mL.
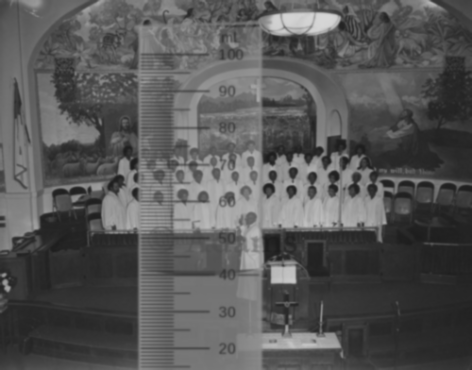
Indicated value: 40 mL
